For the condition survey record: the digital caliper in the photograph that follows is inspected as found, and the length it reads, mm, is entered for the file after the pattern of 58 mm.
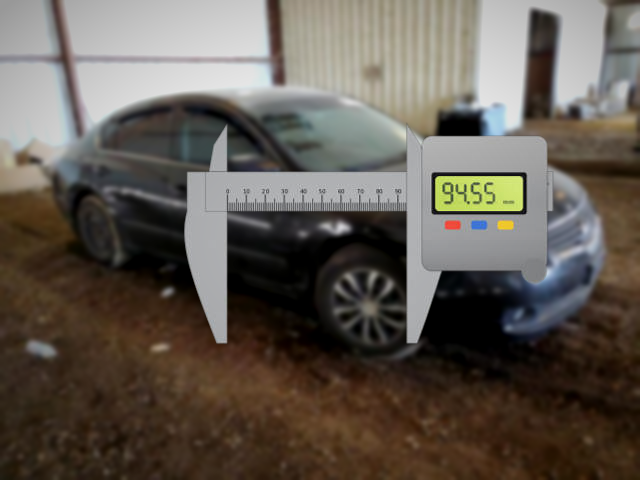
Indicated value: 94.55 mm
